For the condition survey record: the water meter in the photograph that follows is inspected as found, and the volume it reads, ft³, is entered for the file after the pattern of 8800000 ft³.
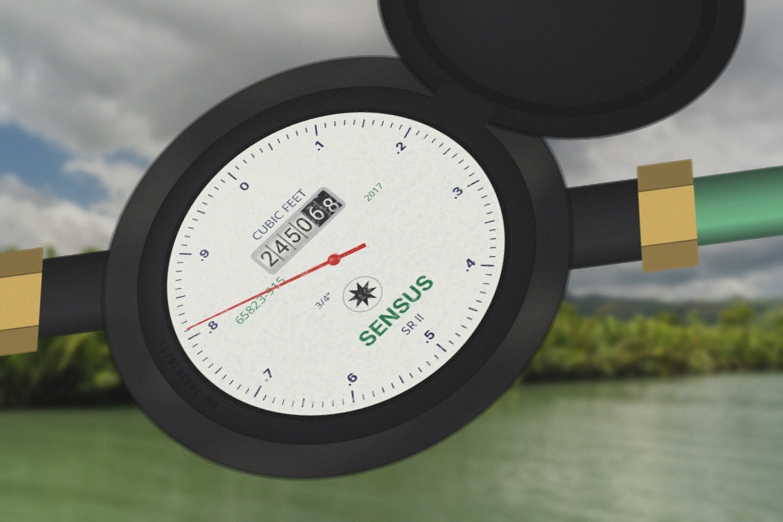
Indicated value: 245067.81 ft³
